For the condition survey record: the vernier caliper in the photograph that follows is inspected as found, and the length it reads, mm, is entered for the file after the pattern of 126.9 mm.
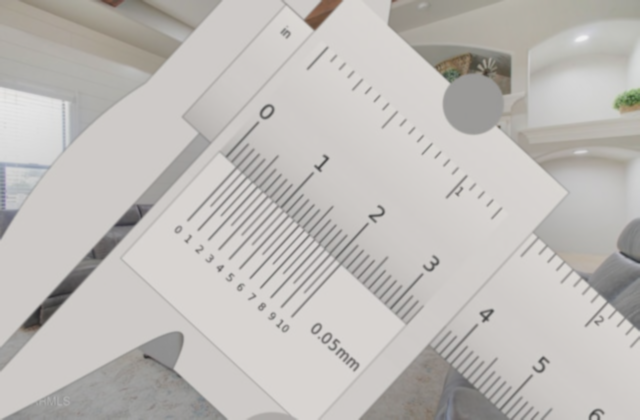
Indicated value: 2.0 mm
